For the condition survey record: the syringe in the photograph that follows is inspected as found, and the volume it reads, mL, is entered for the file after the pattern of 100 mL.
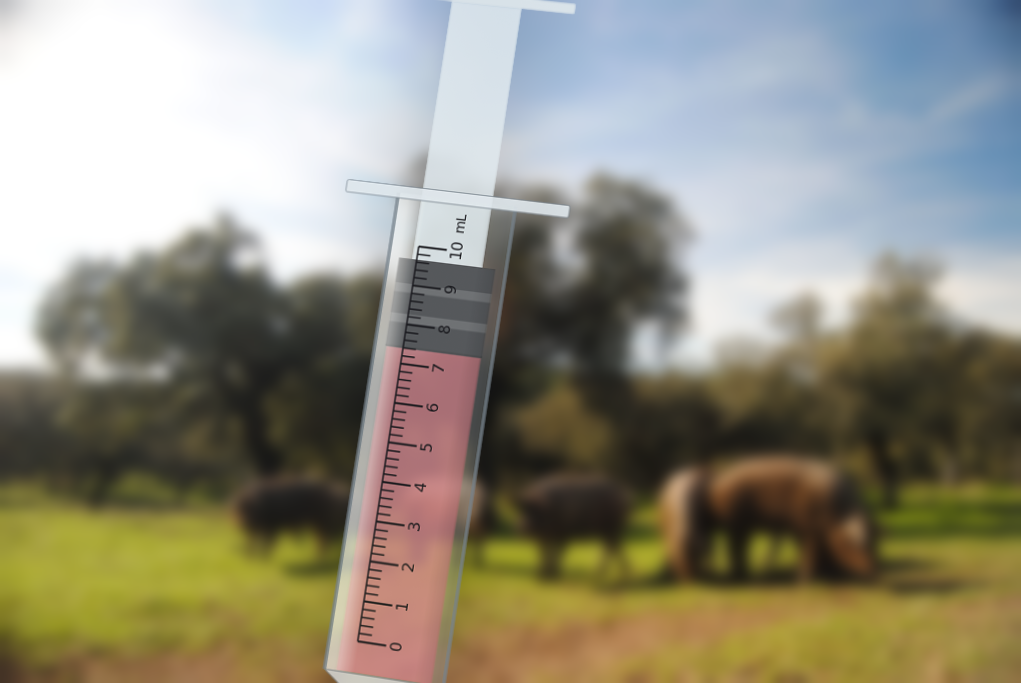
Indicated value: 7.4 mL
